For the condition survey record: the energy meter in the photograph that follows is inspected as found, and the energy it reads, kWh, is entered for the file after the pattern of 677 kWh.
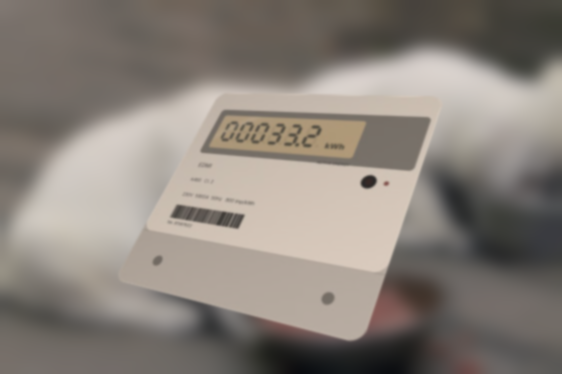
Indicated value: 33.2 kWh
